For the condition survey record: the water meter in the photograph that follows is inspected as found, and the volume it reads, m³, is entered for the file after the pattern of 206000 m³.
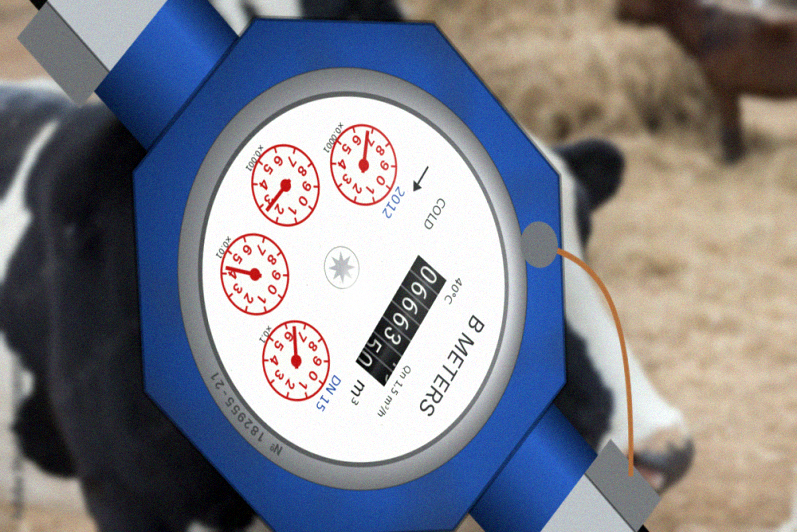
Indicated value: 666349.6426 m³
